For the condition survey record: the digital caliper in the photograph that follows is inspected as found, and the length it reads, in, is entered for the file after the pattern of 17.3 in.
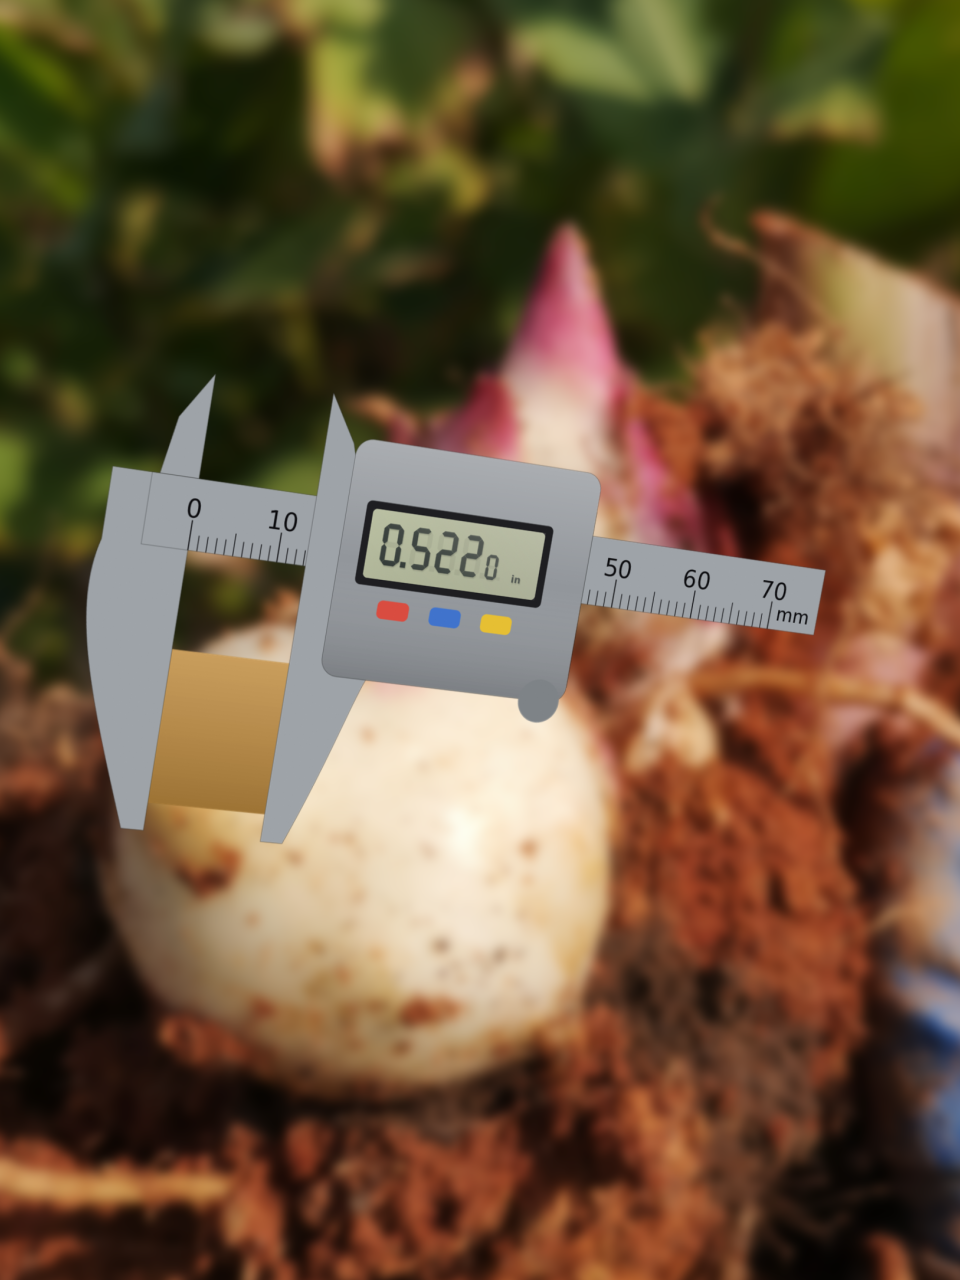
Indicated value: 0.5220 in
